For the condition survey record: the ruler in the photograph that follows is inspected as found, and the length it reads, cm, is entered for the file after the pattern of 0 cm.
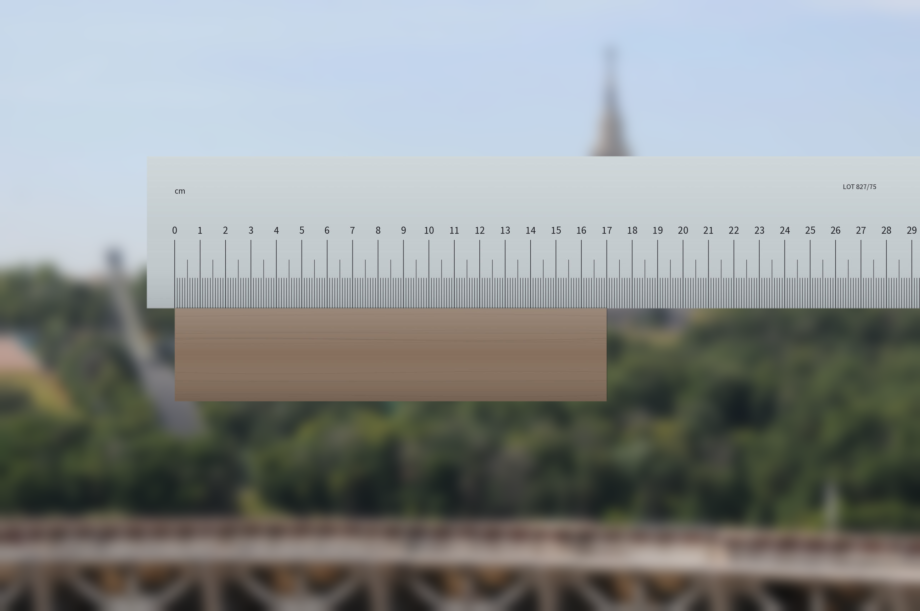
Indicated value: 17 cm
